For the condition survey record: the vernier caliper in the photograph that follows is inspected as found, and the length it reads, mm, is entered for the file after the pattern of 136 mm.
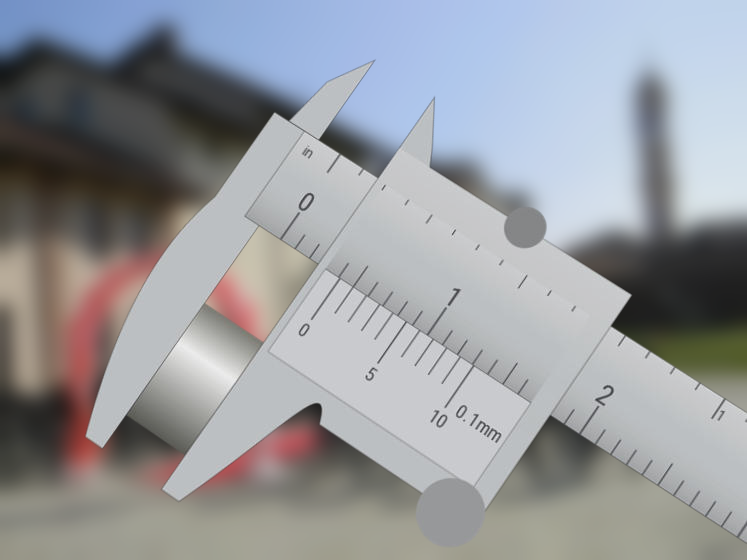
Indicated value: 4.1 mm
